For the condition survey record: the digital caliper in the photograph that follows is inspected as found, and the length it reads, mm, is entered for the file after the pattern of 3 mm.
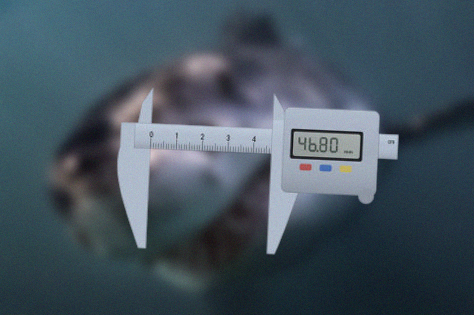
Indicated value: 46.80 mm
